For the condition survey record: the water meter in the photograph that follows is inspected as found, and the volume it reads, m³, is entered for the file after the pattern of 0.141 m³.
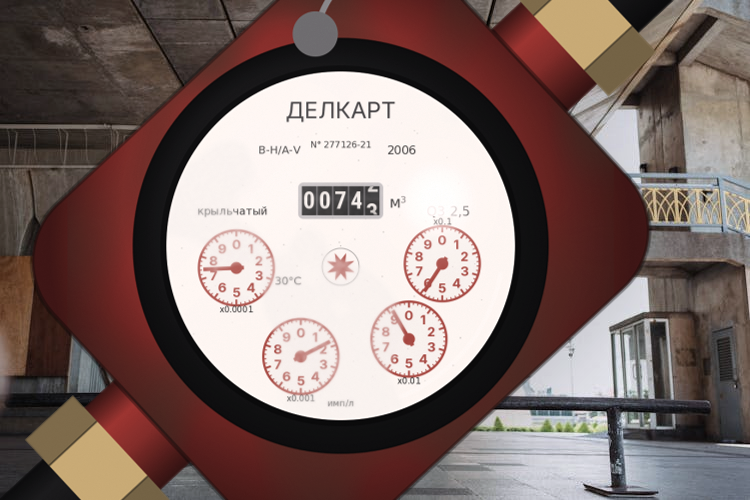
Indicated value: 742.5917 m³
